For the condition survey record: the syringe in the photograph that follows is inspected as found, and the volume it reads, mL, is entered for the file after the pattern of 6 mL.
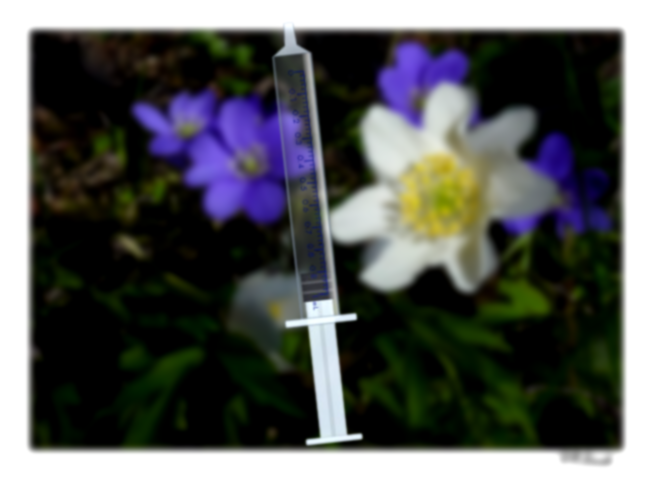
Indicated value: 0.9 mL
